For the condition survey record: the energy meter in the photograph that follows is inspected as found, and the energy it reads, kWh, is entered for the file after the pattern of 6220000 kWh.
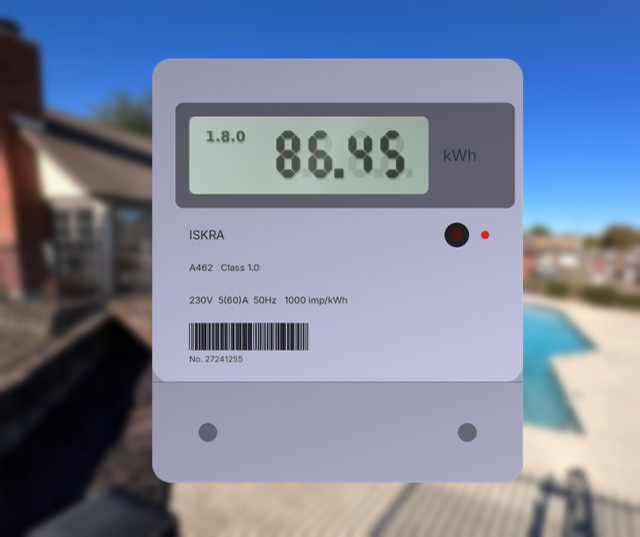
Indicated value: 86.45 kWh
